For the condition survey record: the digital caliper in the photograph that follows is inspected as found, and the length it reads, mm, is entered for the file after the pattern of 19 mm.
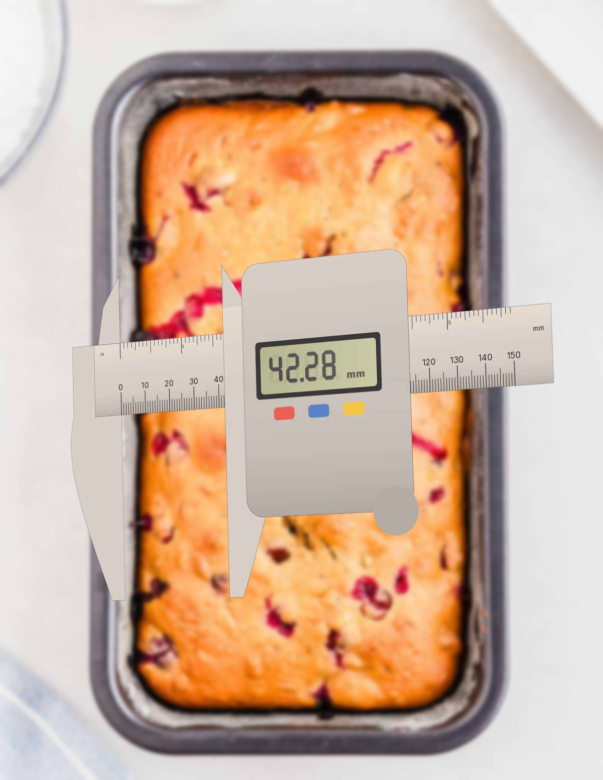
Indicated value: 42.28 mm
